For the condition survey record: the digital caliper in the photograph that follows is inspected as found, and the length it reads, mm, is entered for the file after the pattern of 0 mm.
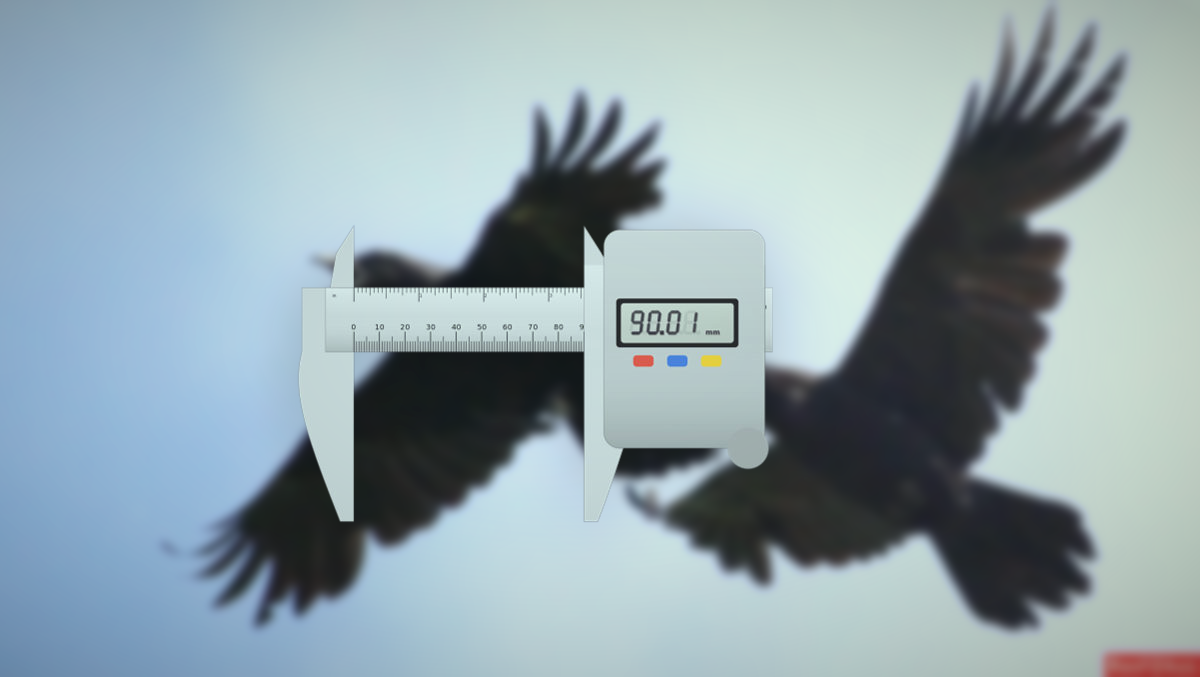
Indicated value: 90.01 mm
